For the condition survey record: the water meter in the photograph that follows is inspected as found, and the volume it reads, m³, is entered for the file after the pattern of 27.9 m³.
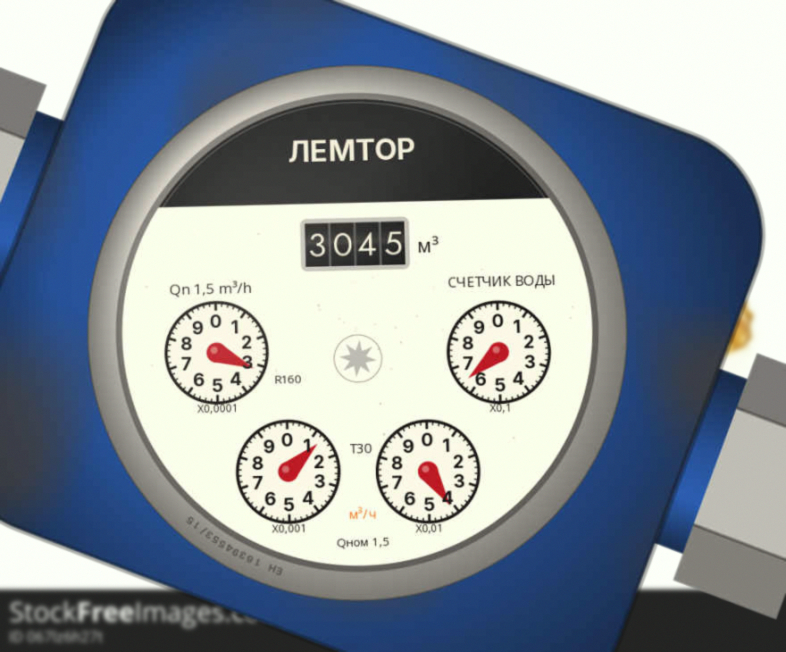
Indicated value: 3045.6413 m³
